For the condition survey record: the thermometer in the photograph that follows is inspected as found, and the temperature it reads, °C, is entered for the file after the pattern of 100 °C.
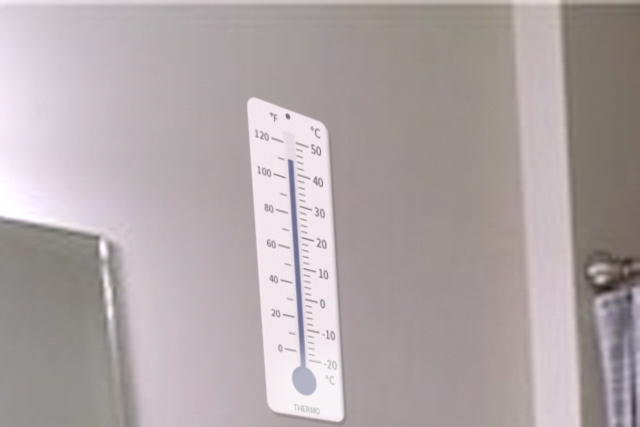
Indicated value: 44 °C
